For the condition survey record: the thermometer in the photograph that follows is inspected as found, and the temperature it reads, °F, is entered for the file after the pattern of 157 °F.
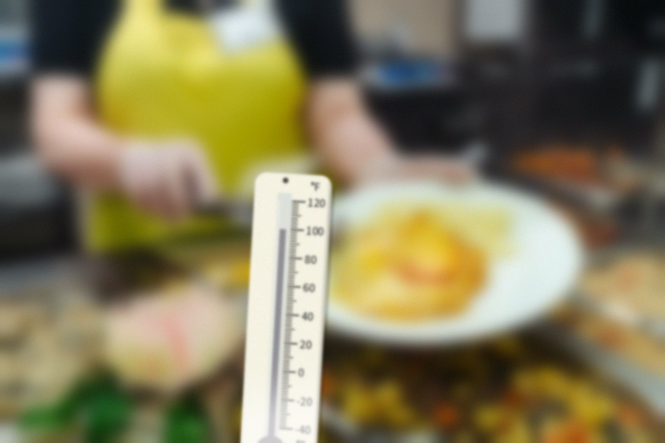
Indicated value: 100 °F
